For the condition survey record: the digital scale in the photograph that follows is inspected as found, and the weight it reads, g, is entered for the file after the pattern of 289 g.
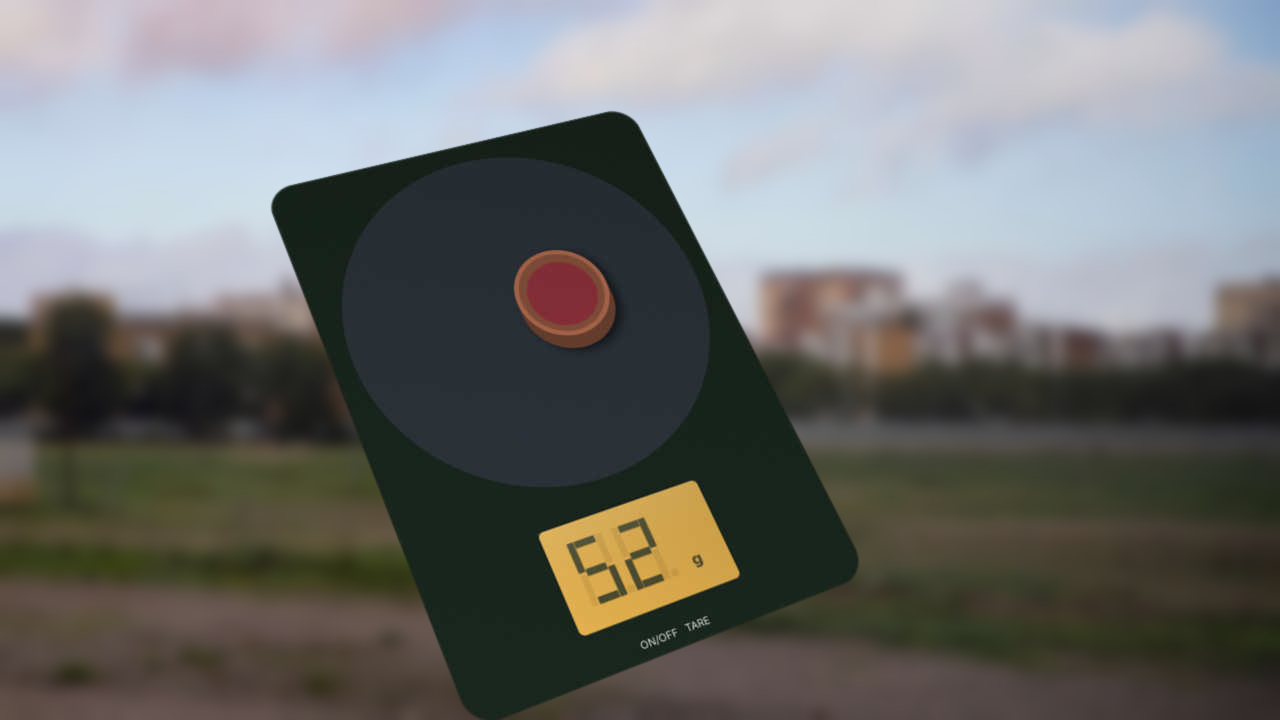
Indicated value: 52 g
